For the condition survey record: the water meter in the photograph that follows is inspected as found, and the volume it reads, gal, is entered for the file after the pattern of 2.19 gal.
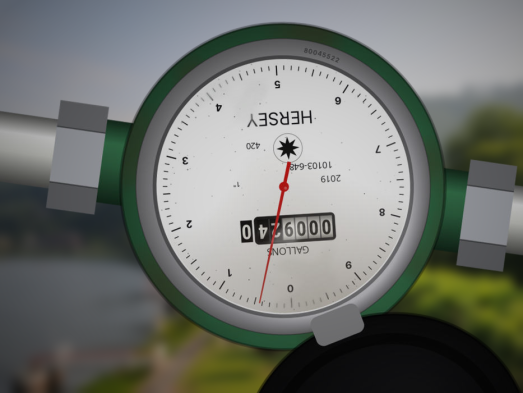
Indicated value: 9240.4 gal
